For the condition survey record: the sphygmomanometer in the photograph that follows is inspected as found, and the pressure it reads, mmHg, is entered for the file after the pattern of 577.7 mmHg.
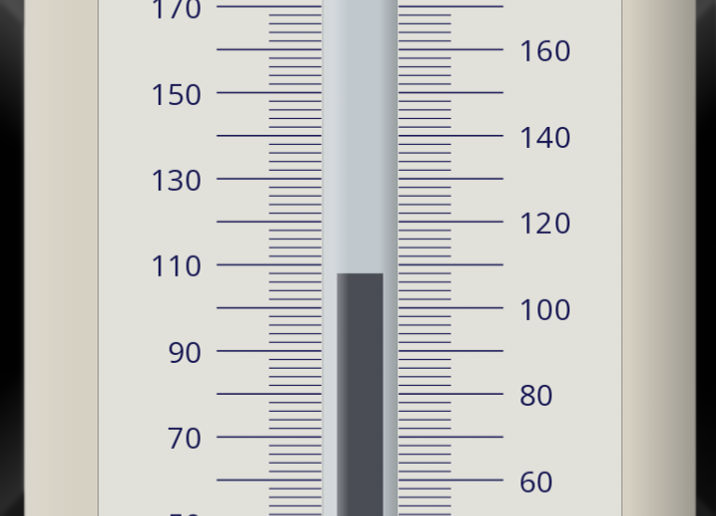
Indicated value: 108 mmHg
